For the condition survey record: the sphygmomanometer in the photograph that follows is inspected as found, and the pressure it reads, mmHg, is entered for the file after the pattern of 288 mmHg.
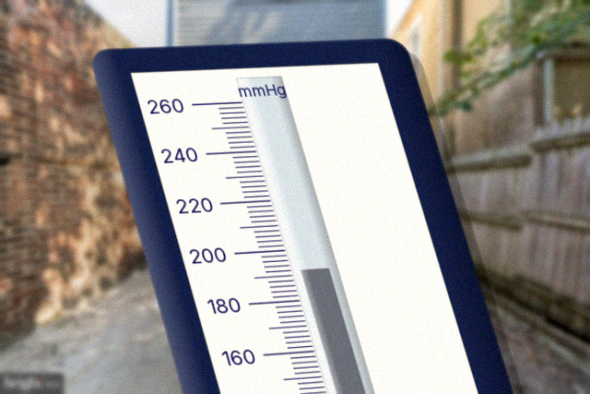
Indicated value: 192 mmHg
